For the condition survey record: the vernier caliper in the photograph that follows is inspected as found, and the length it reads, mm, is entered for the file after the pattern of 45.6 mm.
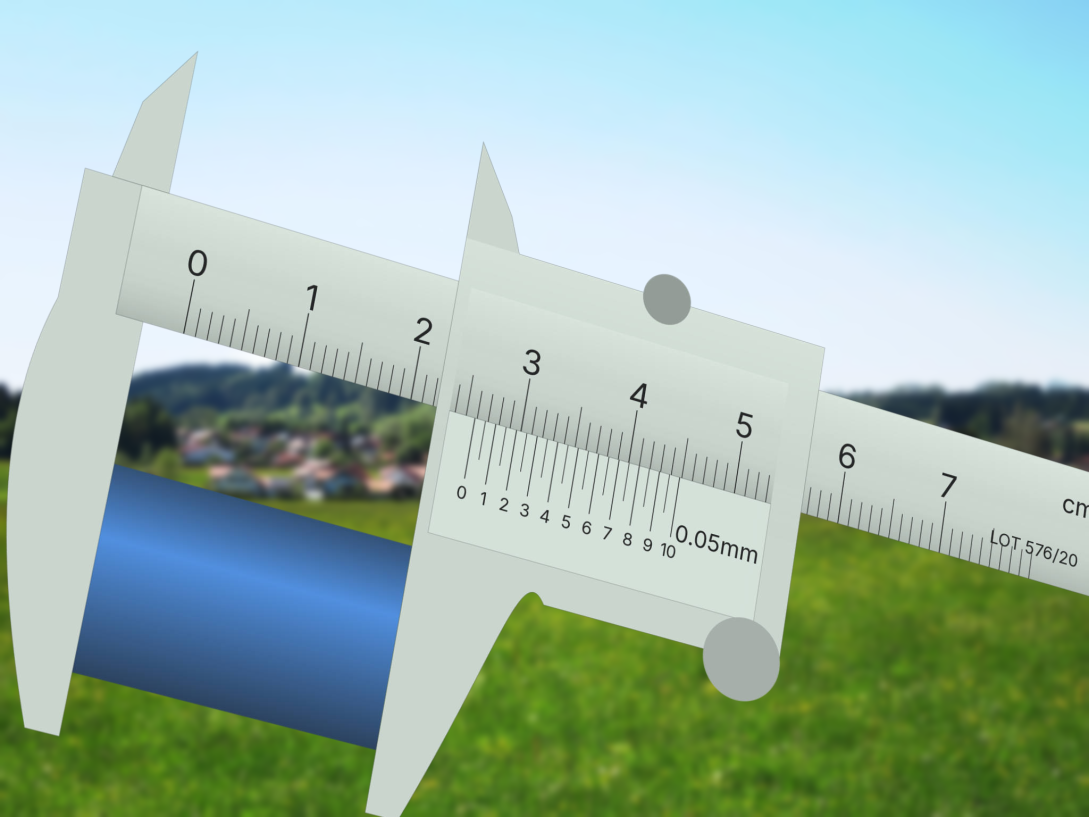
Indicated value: 25.8 mm
